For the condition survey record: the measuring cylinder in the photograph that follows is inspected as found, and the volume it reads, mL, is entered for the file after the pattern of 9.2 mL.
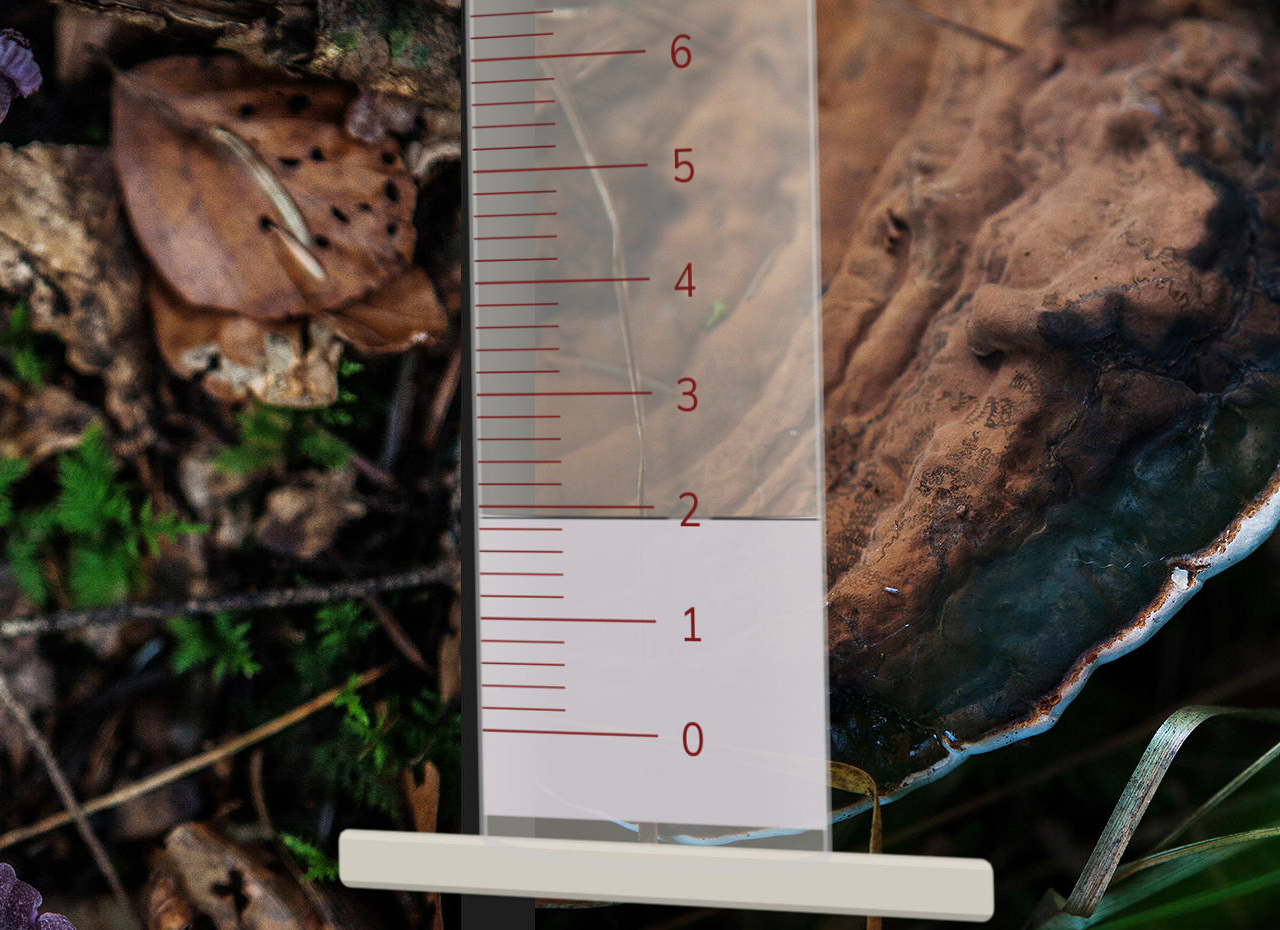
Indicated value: 1.9 mL
